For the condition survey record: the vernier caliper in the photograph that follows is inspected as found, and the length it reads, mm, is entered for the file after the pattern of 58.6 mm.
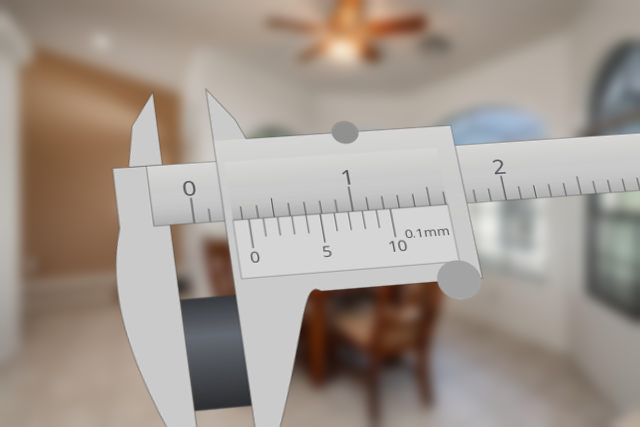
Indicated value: 3.4 mm
